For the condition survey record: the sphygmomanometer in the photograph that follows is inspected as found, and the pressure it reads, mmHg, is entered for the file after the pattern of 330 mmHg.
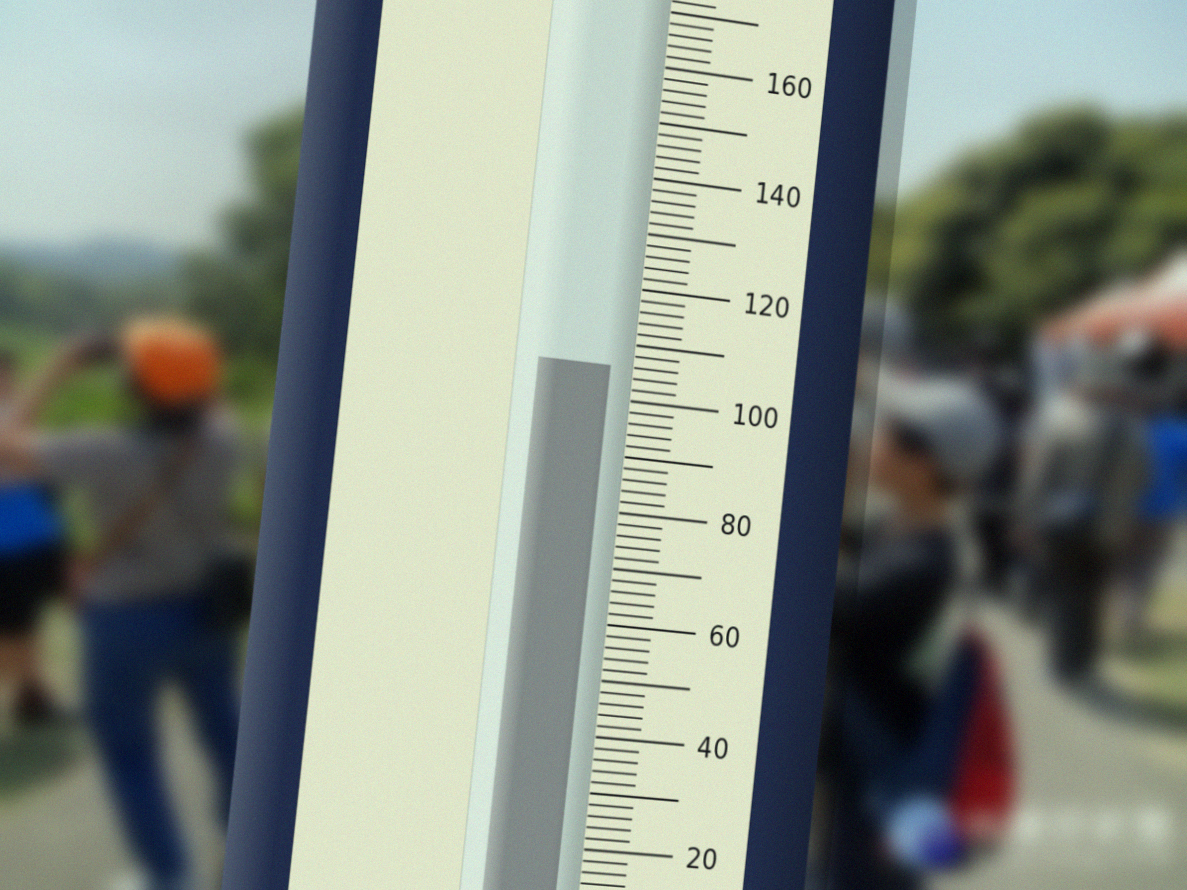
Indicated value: 106 mmHg
